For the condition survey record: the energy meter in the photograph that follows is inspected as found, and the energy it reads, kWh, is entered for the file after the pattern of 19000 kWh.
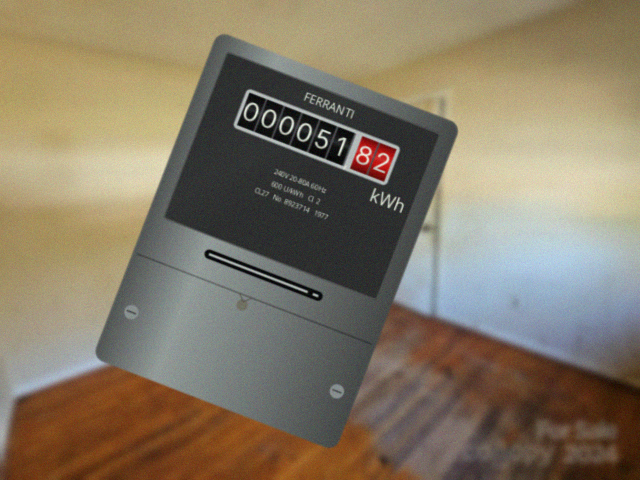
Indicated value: 51.82 kWh
